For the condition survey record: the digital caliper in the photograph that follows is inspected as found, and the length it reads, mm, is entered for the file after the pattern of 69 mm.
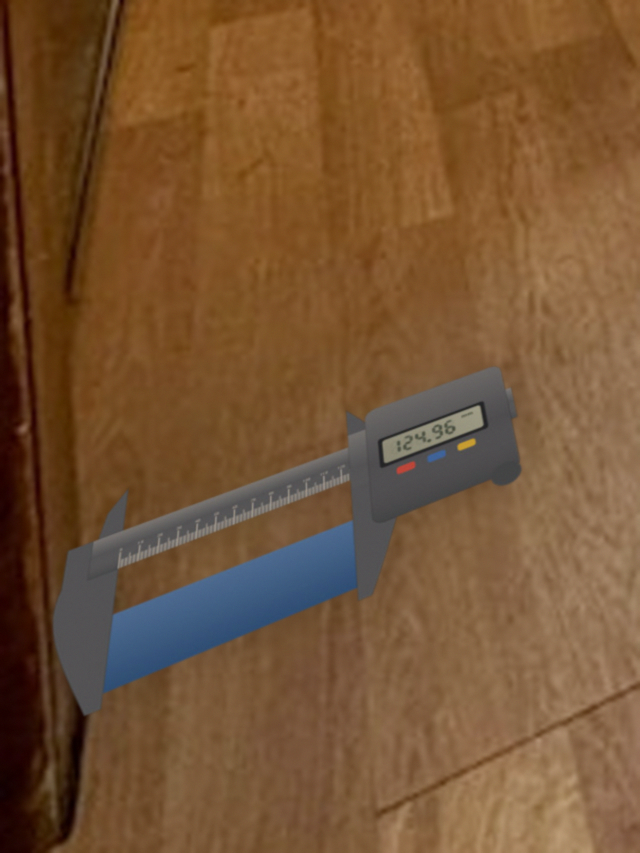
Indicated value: 124.96 mm
